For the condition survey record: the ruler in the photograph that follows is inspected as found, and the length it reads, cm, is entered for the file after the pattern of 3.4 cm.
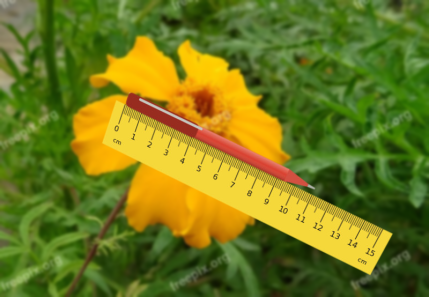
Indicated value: 11 cm
